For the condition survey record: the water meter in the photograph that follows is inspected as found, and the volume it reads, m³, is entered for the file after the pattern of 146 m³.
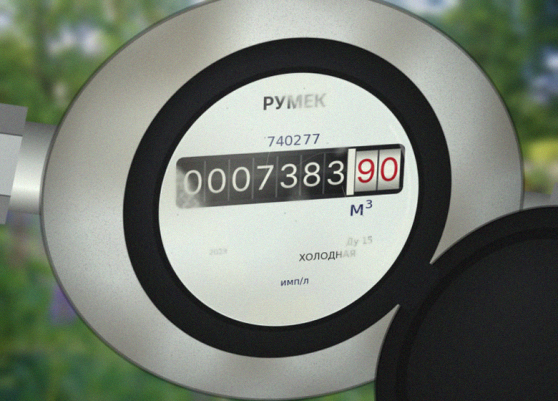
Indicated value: 7383.90 m³
